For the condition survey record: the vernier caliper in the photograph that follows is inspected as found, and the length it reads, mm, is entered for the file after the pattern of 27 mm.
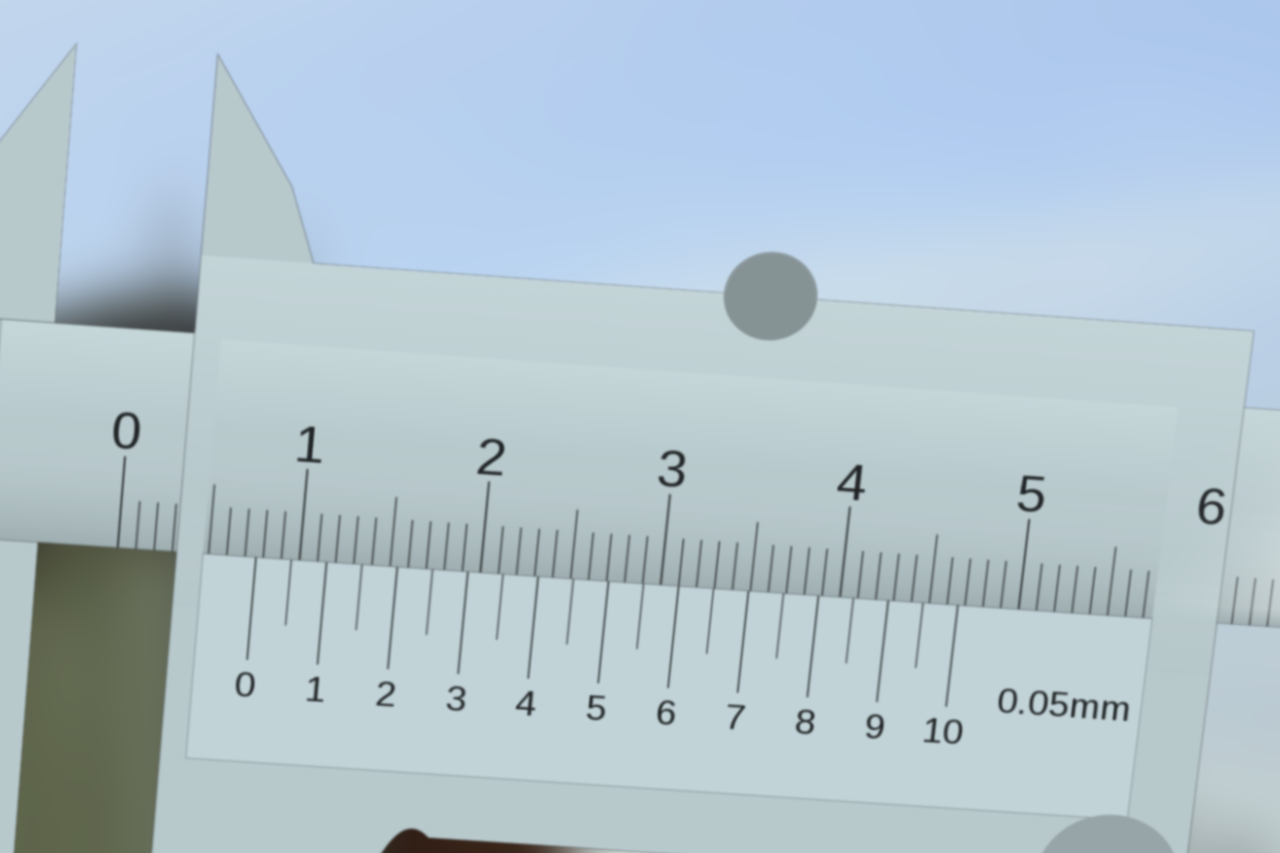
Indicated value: 7.6 mm
